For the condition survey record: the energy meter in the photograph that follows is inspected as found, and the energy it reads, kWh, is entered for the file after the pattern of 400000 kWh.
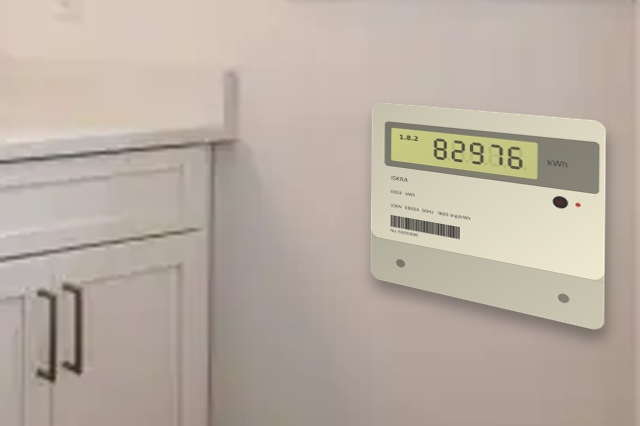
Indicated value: 82976 kWh
